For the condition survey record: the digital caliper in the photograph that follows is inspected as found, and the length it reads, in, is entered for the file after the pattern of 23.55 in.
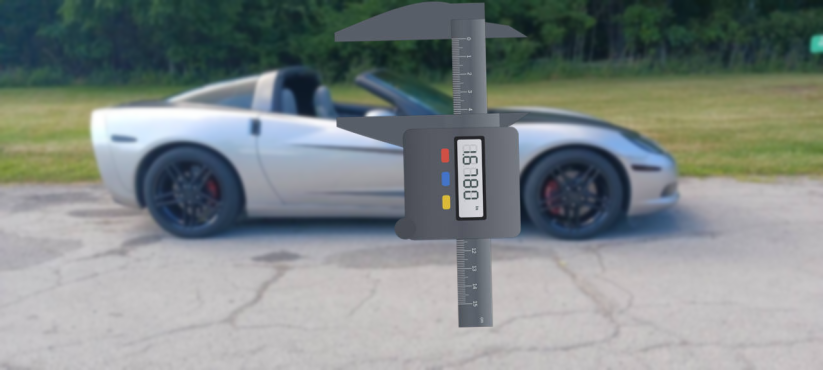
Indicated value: 1.6780 in
